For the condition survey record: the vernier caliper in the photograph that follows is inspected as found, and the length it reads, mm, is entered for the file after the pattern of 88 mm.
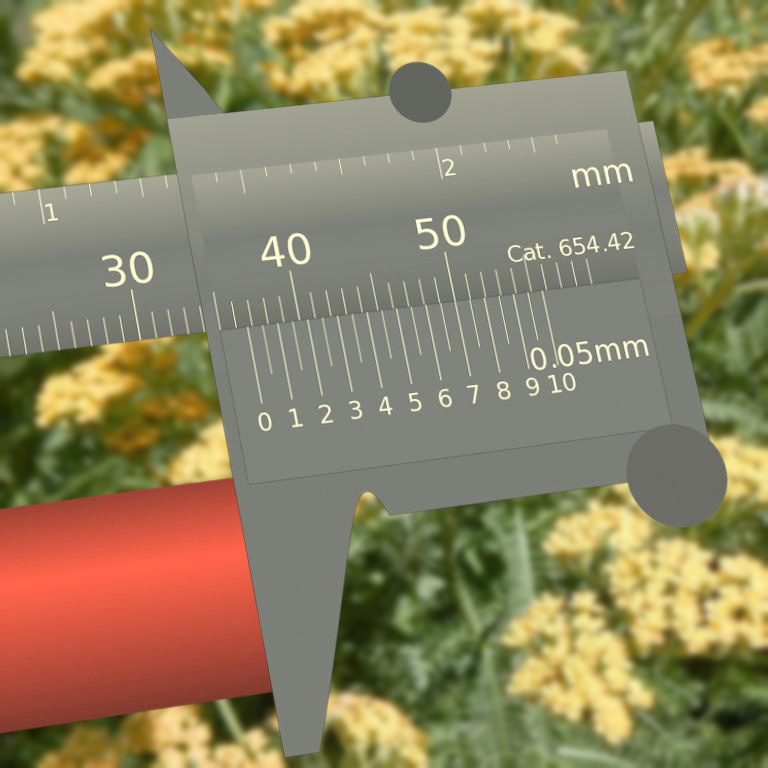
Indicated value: 36.7 mm
